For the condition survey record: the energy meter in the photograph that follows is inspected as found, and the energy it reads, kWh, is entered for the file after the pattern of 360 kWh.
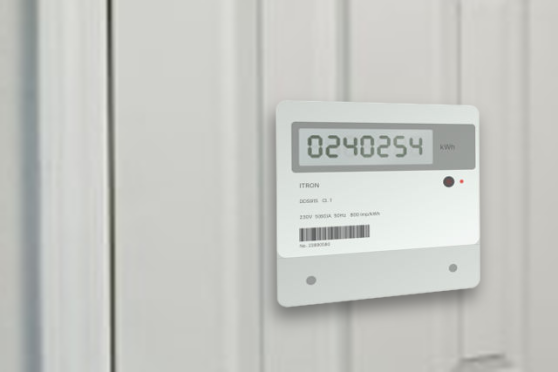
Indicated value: 240254 kWh
